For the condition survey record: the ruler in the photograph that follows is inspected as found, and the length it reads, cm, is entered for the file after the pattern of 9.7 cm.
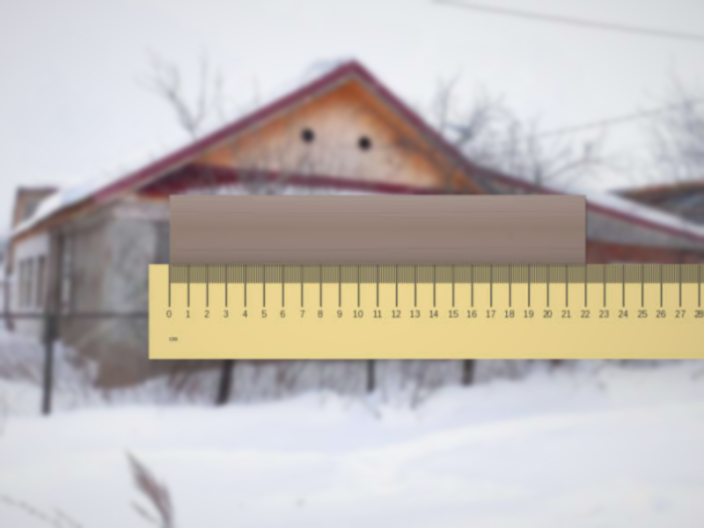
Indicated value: 22 cm
